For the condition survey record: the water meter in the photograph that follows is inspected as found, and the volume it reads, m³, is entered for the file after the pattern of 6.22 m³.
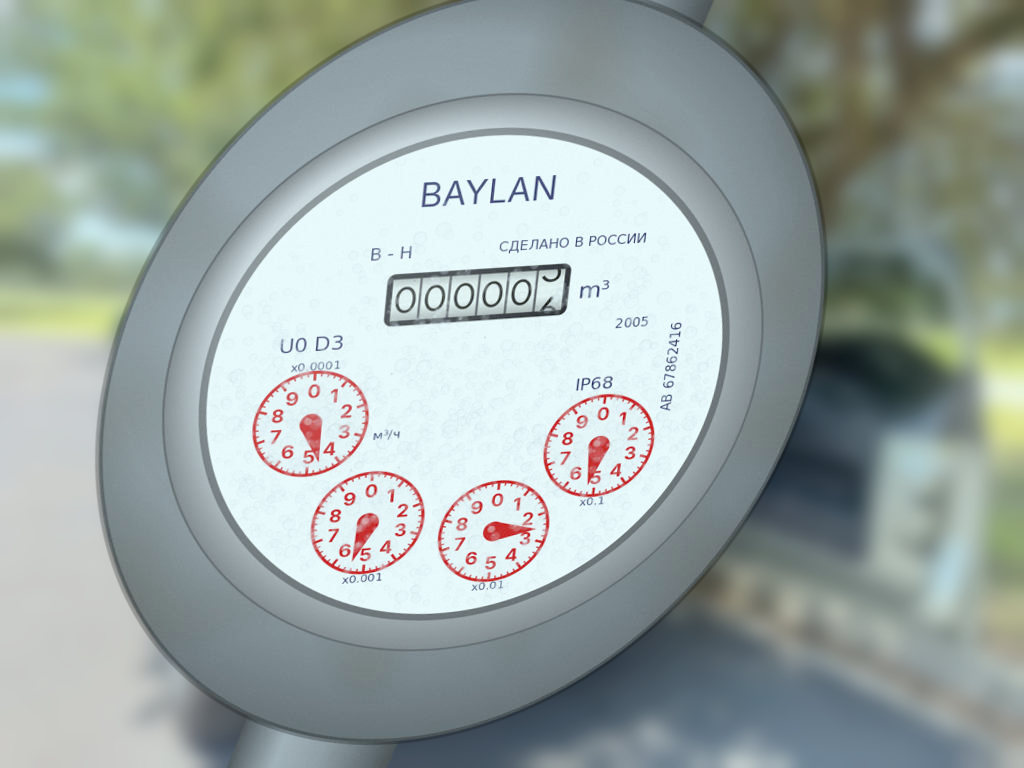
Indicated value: 5.5254 m³
